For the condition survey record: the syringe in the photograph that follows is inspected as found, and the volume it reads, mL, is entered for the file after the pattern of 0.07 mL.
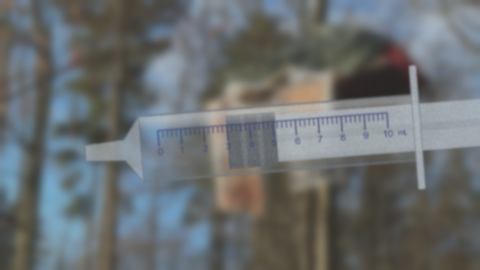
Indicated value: 3 mL
